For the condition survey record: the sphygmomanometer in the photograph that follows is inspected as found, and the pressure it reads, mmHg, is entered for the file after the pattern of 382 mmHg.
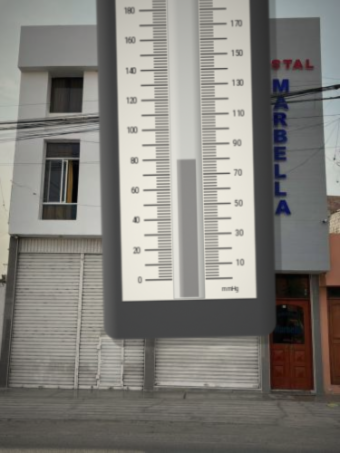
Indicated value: 80 mmHg
